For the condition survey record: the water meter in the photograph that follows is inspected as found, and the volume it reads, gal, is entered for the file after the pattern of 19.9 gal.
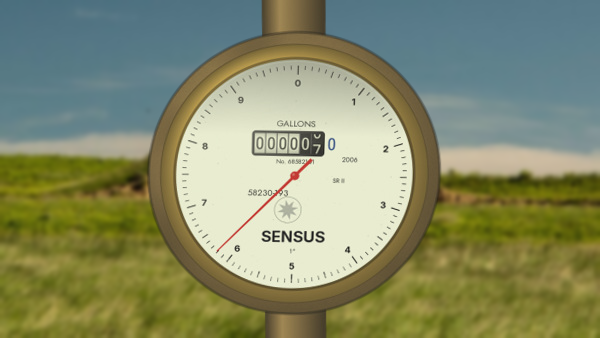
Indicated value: 66.2 gal
